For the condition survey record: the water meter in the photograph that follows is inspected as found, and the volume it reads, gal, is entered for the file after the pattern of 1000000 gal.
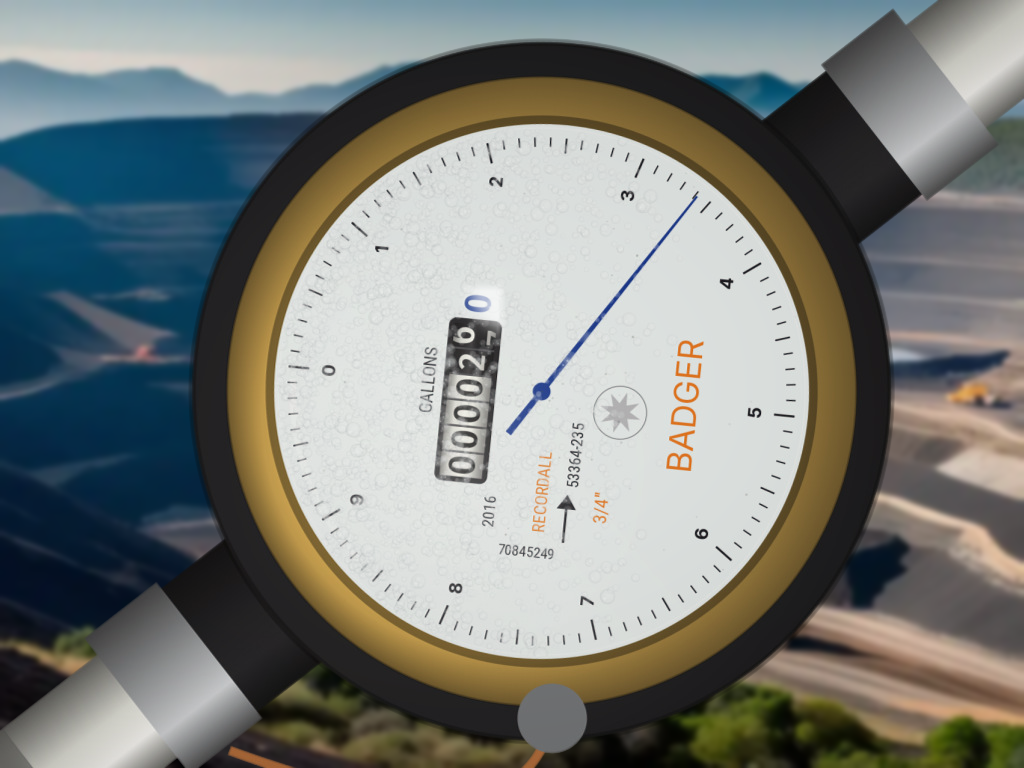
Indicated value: 263.4 gal
